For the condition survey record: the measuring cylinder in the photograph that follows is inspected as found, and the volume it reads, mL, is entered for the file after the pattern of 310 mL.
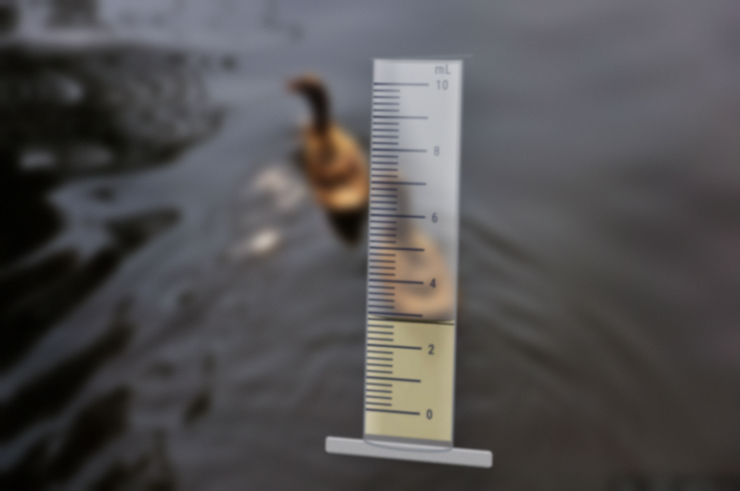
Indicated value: 2.8 mL
